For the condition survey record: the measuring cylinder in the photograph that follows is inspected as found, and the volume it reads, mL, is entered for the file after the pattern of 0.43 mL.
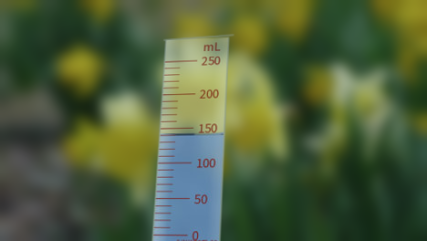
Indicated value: 140 mL
